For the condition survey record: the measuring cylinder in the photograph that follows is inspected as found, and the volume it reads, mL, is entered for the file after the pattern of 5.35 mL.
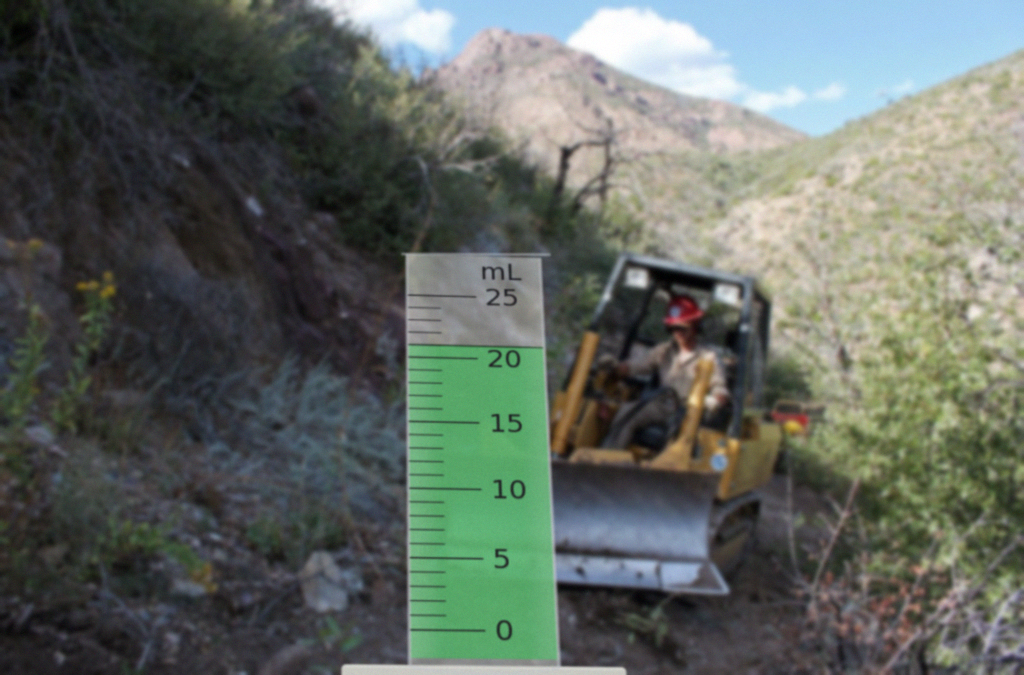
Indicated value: 21 mL
